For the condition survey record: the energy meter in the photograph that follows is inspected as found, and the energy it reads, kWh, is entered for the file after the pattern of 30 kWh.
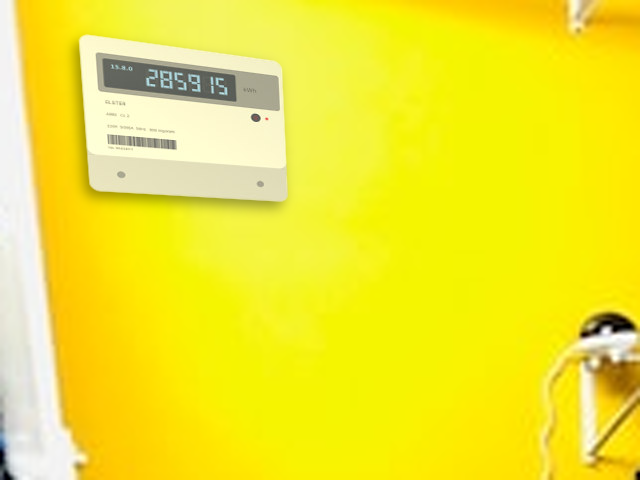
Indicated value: 285915 kWh
